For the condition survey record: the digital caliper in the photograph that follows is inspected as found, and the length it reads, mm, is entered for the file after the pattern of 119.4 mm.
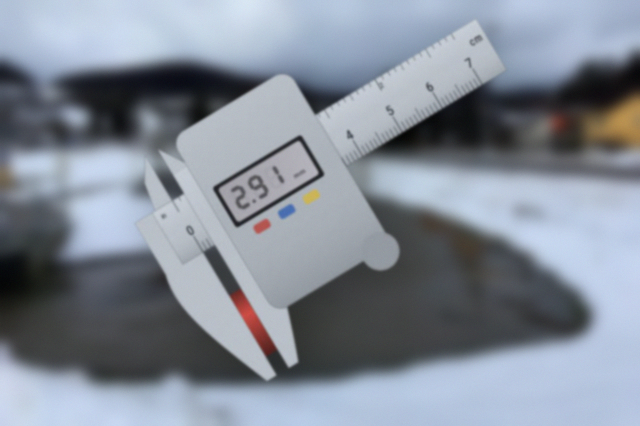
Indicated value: 2.91 mm
